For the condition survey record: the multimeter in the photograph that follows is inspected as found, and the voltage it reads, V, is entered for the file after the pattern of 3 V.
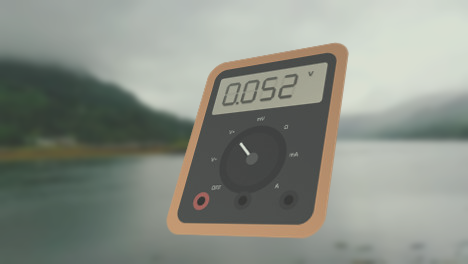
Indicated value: 0.052 V
